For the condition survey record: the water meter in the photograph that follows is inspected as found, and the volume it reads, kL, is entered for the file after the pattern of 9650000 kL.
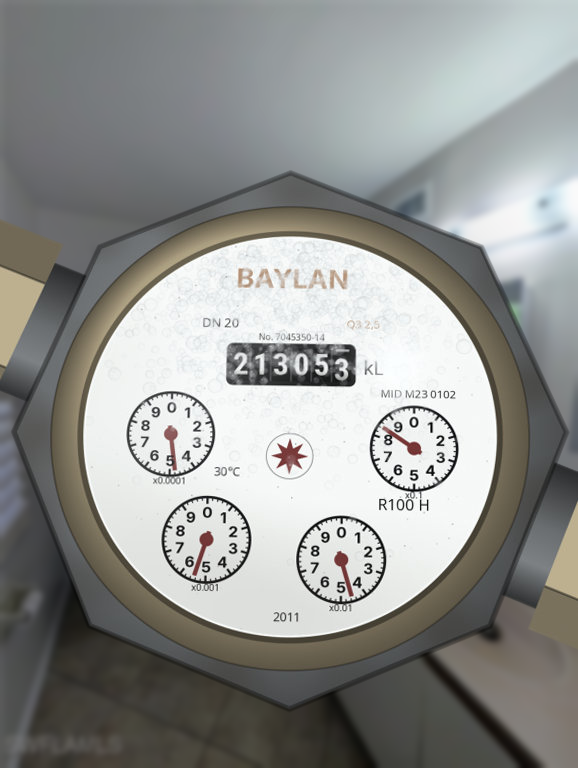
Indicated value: 213052.8454 kL
